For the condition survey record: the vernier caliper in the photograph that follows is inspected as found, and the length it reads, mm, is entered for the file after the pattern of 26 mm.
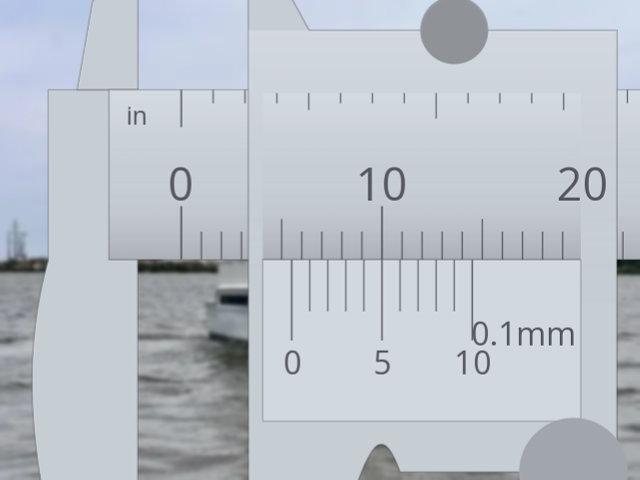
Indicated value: 5.5 mm
